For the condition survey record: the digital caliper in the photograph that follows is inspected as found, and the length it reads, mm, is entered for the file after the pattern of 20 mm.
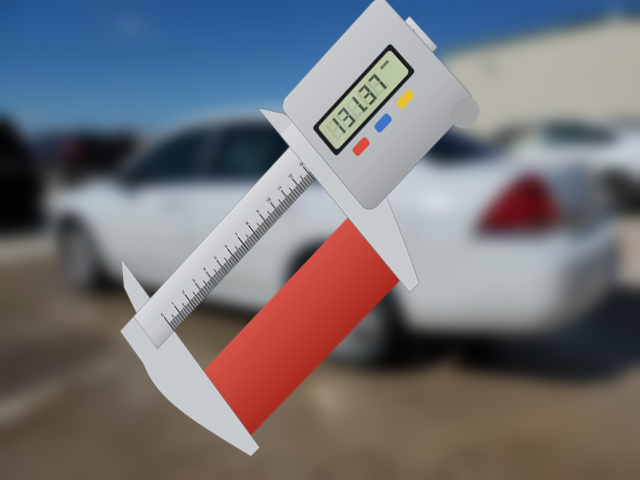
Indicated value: 131.37 mm
